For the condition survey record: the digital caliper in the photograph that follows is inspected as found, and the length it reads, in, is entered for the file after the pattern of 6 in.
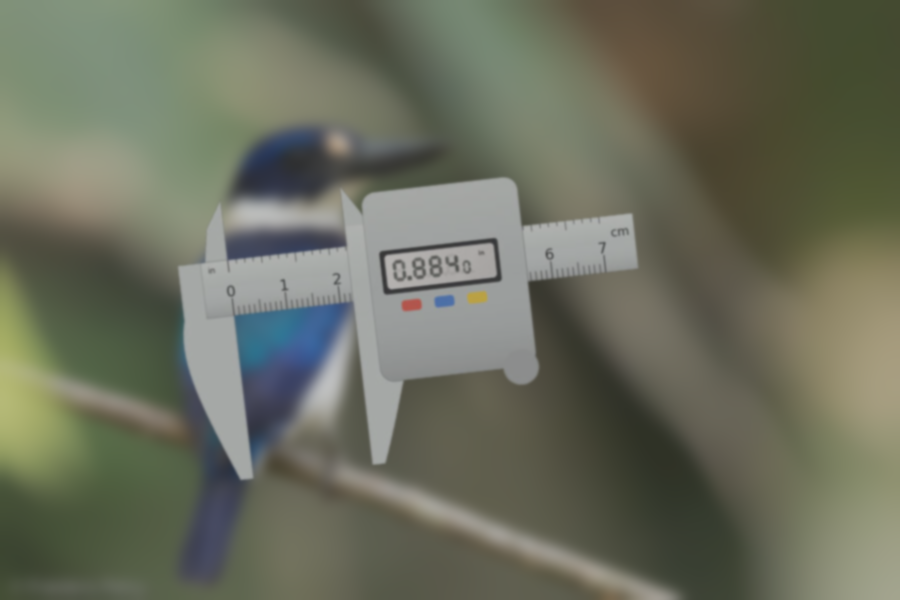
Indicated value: 0.8840 in
